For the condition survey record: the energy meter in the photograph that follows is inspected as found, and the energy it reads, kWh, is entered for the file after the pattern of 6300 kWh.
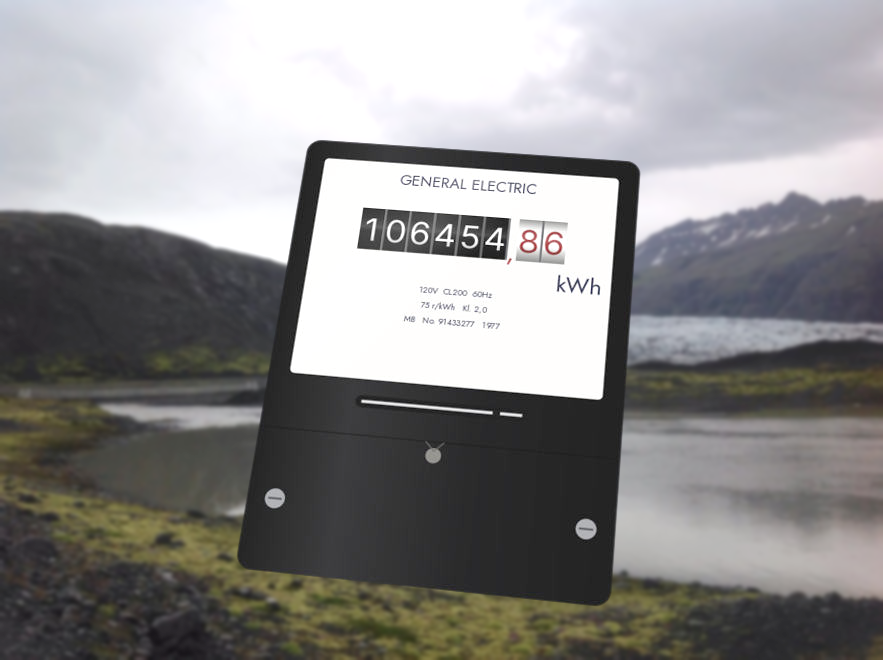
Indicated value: 106454.86 kWh
